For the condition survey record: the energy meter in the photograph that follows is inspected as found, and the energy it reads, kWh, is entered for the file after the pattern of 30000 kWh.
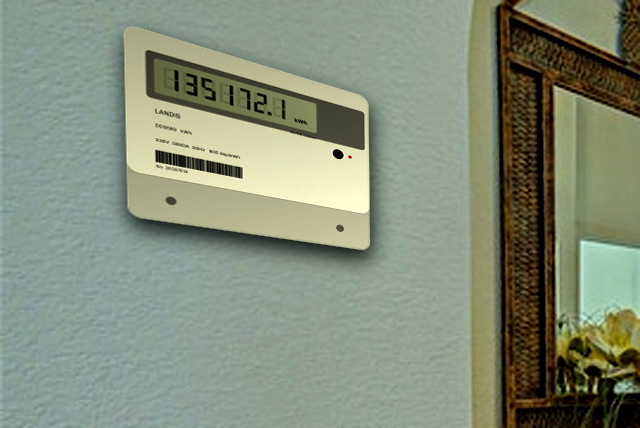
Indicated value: 135172.1 kWh
